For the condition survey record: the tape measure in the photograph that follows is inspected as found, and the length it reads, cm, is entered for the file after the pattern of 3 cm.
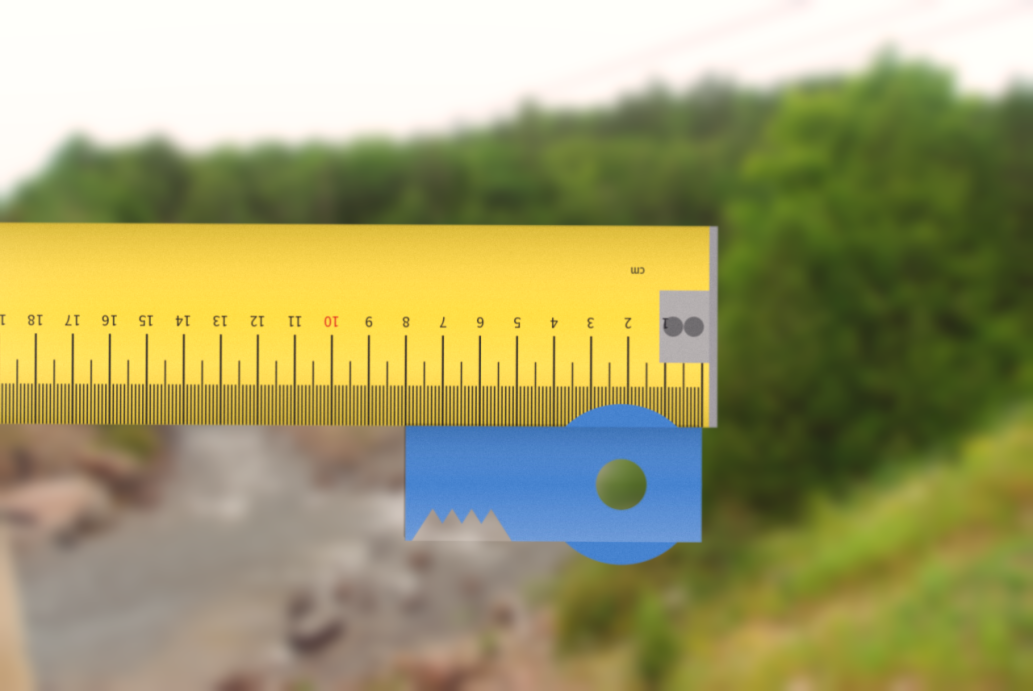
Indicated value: 8 cm
